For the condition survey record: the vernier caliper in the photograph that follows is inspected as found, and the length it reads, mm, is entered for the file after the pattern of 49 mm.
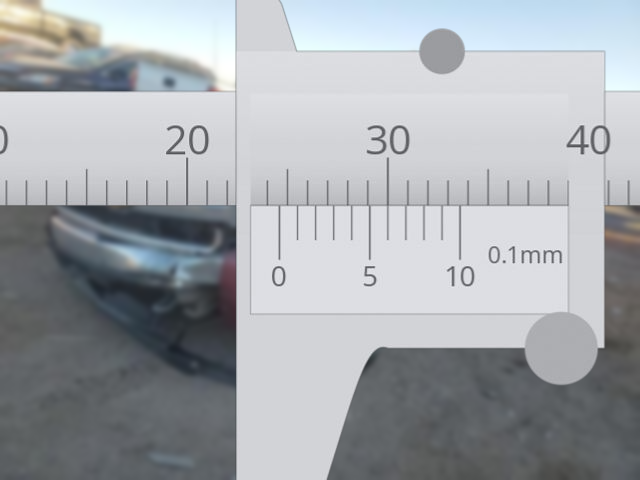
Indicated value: 24.6 mm
